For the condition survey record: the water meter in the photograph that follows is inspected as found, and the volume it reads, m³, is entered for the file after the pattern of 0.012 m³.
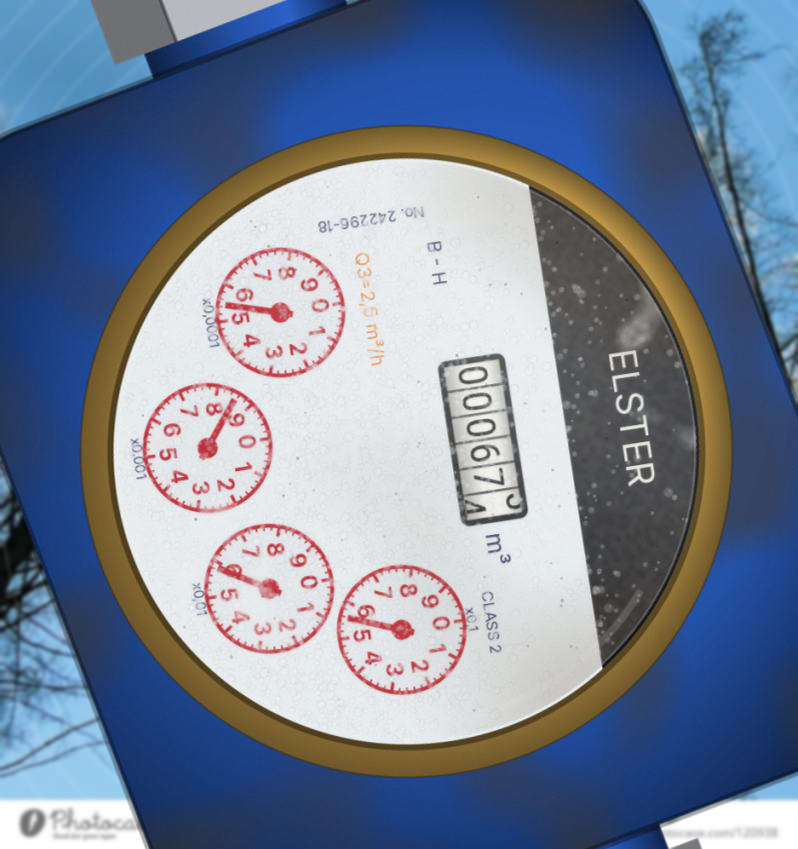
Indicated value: 673.5585 m³
